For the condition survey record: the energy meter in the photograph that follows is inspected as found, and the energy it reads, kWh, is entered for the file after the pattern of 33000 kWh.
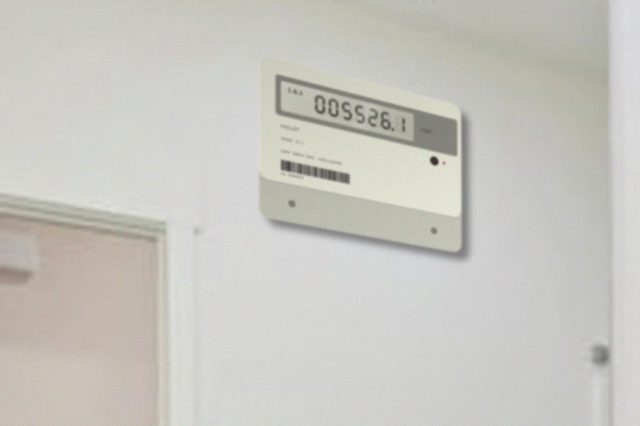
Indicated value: 5526.1 kWh
